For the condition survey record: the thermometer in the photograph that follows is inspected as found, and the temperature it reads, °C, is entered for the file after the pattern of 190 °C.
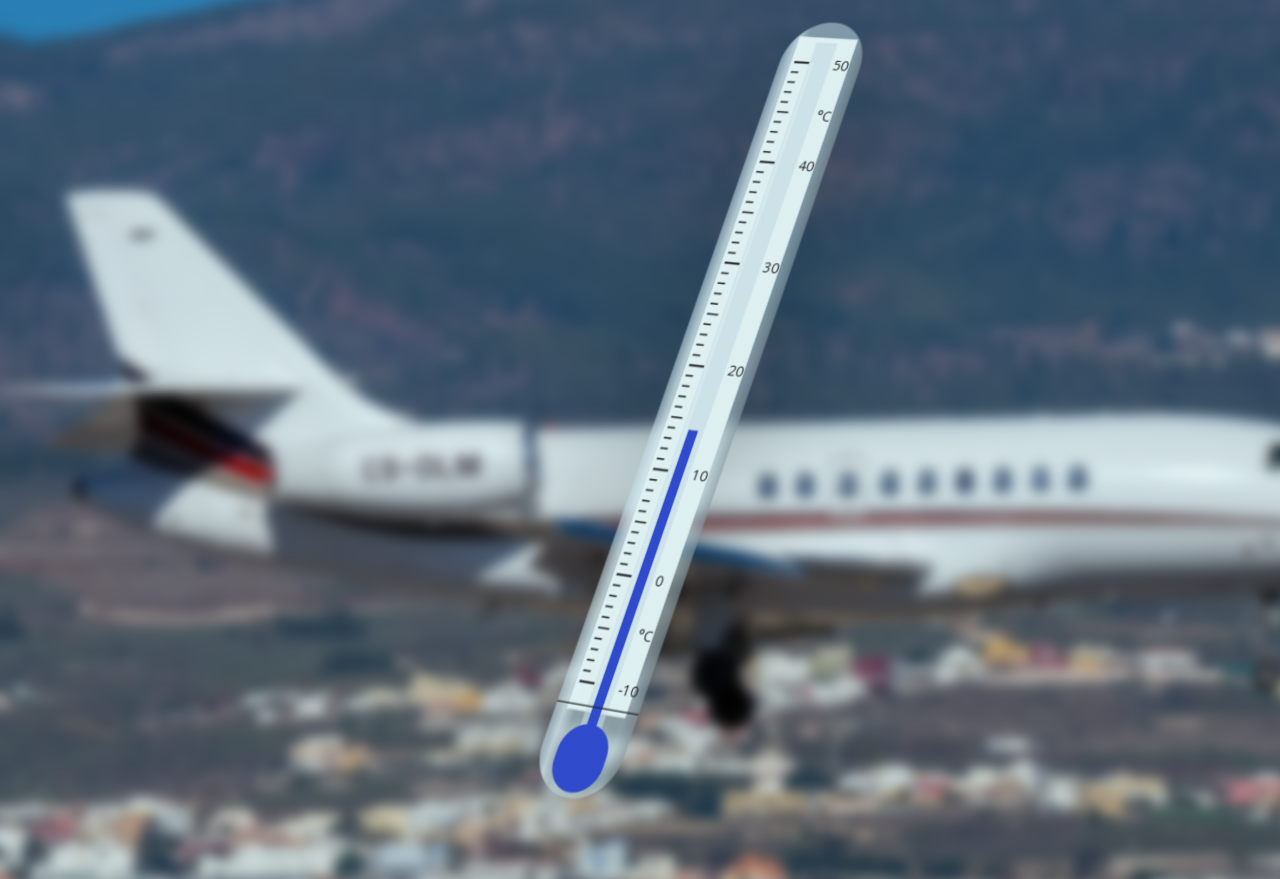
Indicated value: 14 °C
